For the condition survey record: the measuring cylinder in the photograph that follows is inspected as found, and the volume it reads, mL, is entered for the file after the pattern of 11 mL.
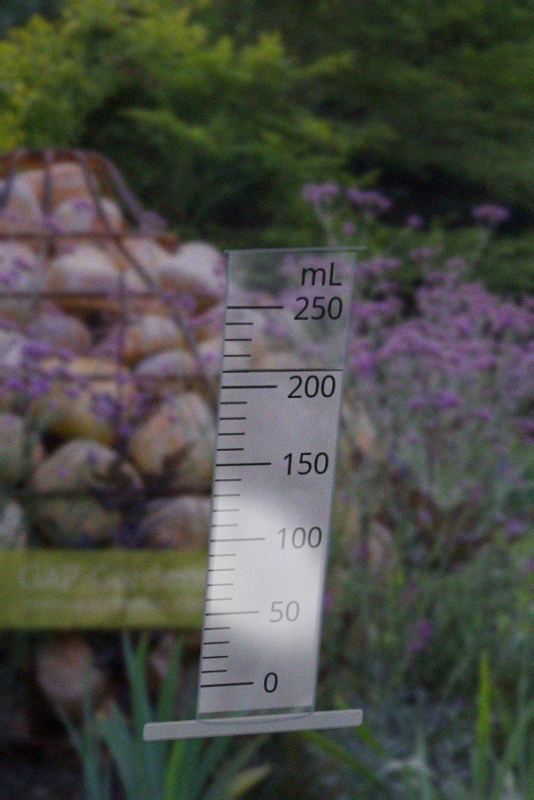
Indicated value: 210 mL
